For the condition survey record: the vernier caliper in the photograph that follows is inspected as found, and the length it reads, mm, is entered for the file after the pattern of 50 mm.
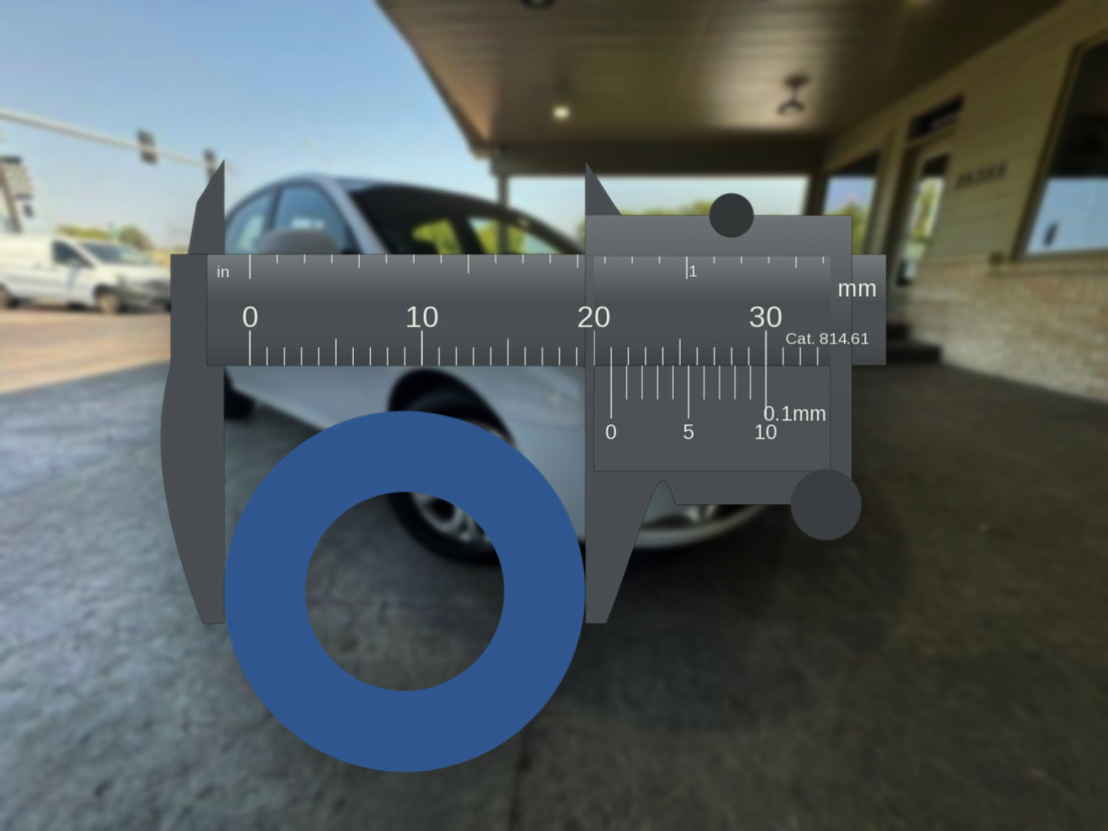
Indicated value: 21.0 mm
